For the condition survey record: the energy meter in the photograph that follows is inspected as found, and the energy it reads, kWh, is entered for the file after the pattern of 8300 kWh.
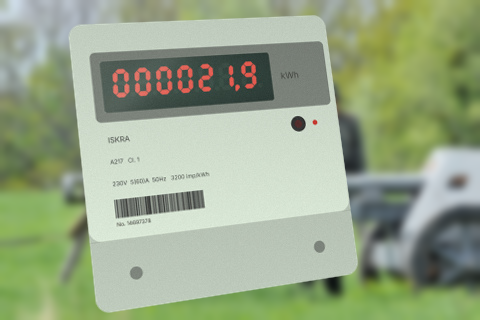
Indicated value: 21.9 kWh
